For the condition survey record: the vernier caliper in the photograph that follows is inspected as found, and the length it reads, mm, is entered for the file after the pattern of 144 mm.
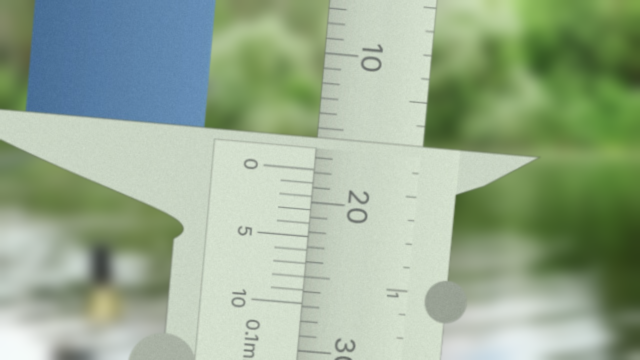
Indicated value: 17.8 mm
